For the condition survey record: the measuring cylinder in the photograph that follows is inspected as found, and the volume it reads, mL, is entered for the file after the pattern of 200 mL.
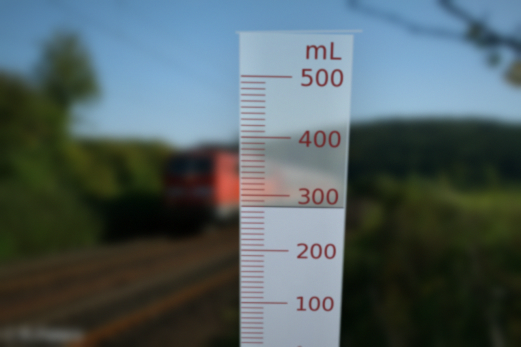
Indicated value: 280 mL
